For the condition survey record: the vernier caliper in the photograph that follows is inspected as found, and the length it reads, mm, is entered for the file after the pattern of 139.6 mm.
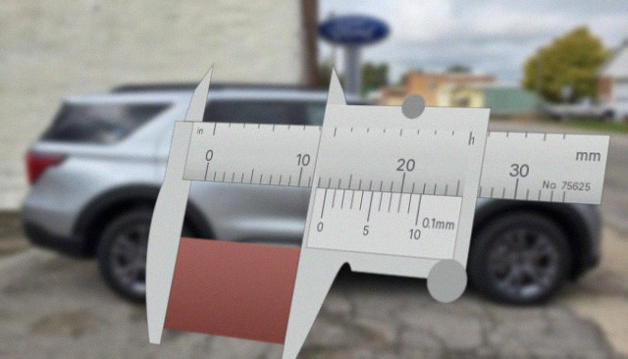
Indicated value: 12.8 mm
